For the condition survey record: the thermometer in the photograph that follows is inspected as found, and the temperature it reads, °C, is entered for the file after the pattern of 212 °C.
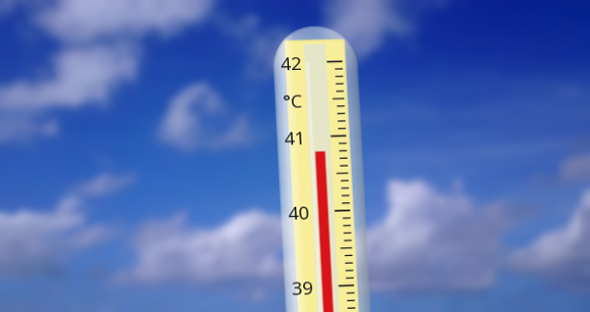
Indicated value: 40.8 °C
